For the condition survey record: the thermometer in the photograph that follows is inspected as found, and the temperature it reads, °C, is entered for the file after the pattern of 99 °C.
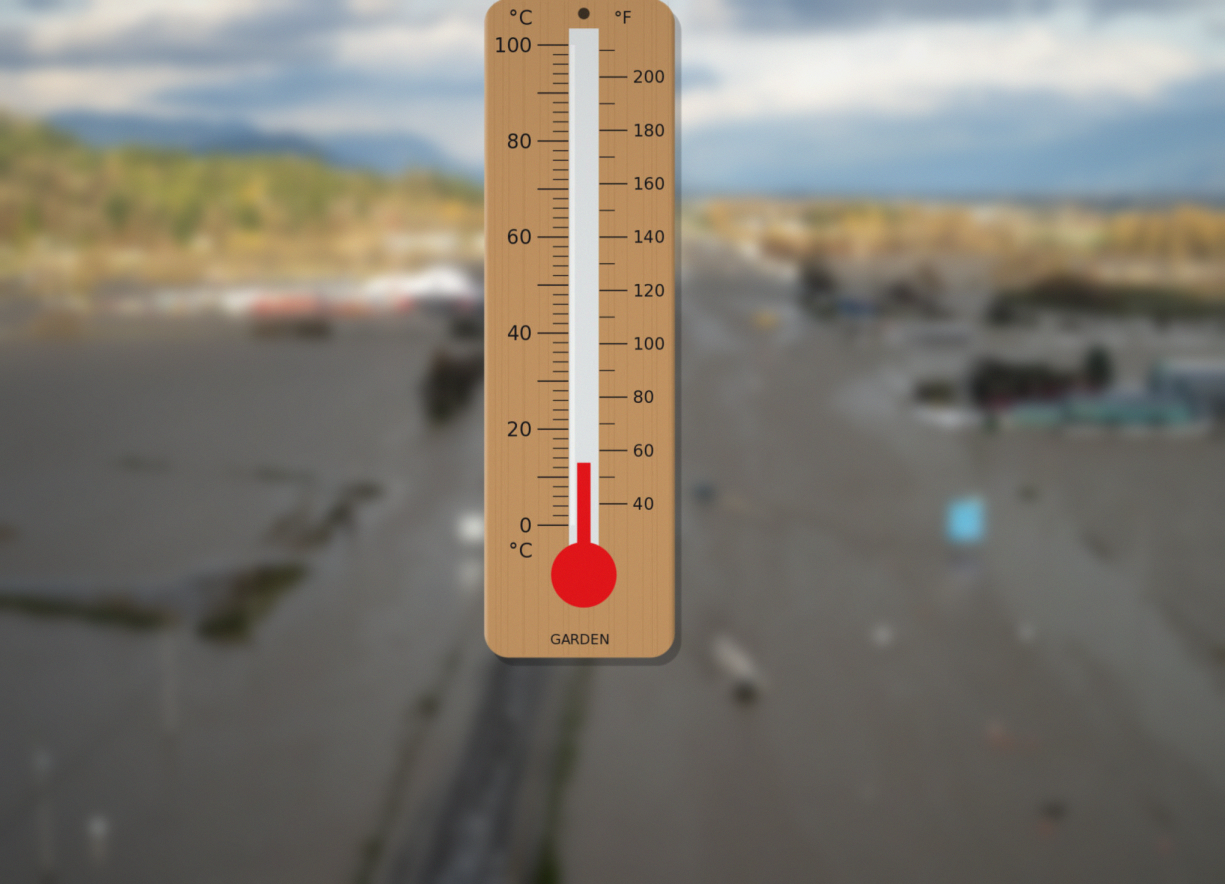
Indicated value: 13 °C
